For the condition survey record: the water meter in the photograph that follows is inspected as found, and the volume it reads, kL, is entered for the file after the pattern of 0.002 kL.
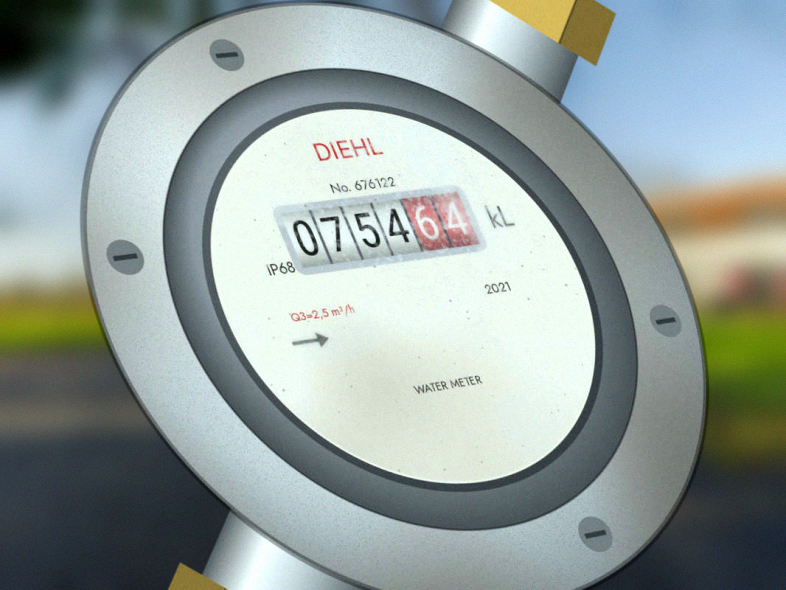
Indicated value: 754.64 kL
